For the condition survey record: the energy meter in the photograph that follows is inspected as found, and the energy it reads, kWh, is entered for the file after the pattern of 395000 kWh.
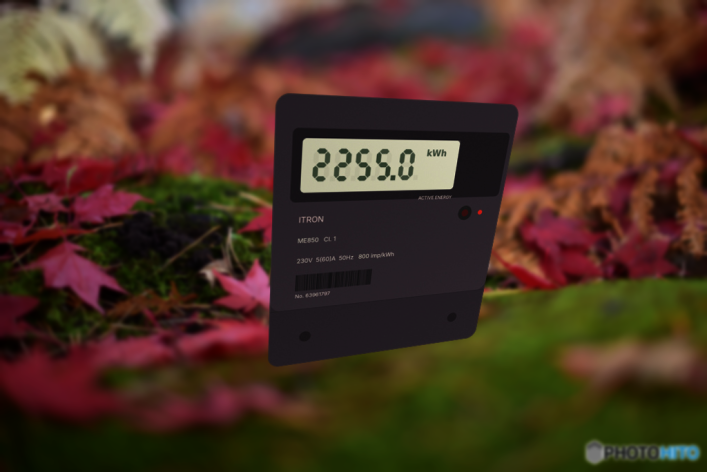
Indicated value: 2255.0 kWh
